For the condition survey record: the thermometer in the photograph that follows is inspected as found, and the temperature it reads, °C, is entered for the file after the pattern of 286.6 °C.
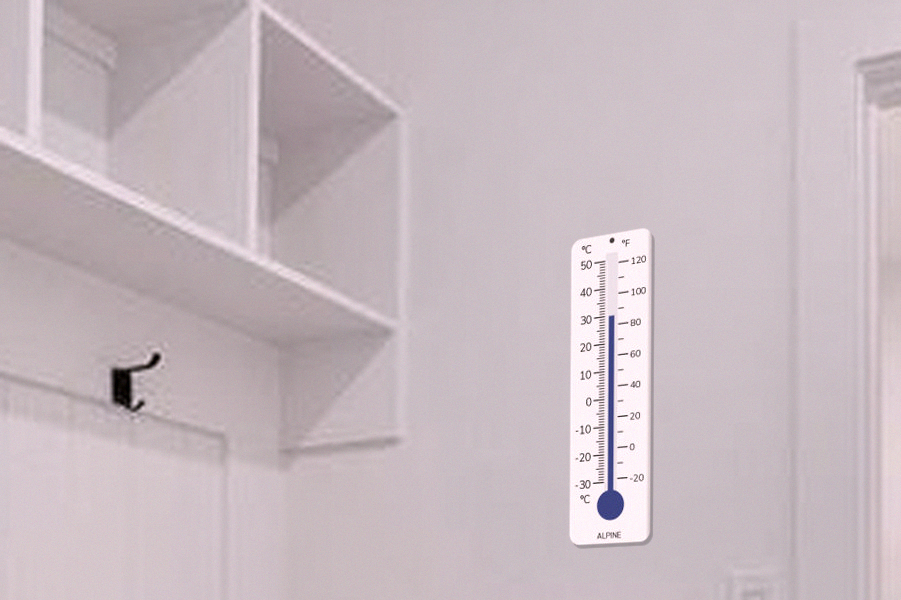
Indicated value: 30 °C
